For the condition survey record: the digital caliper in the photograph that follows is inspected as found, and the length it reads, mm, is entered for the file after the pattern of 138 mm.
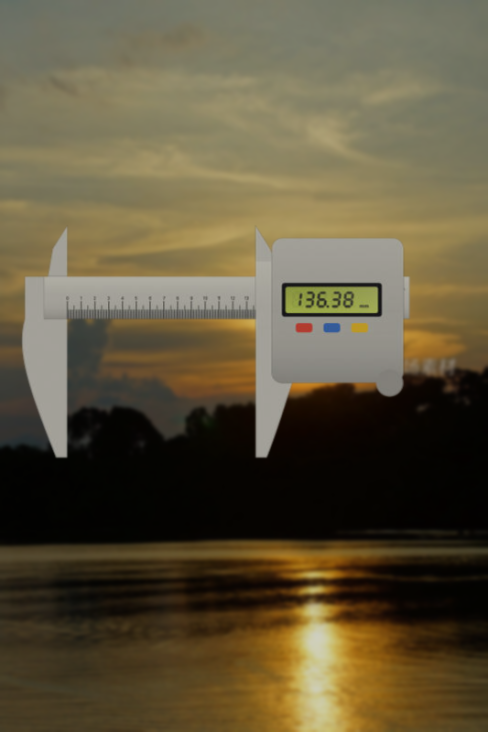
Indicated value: 136.38 mm
